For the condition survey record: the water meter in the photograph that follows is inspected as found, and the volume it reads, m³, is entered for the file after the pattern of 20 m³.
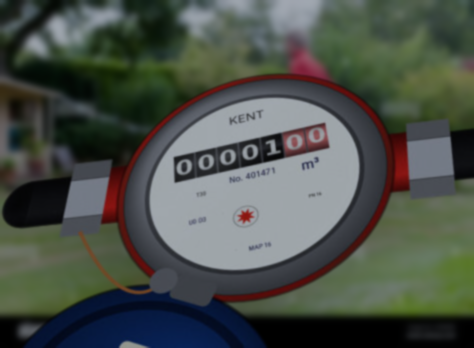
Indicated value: 1.00 m³
